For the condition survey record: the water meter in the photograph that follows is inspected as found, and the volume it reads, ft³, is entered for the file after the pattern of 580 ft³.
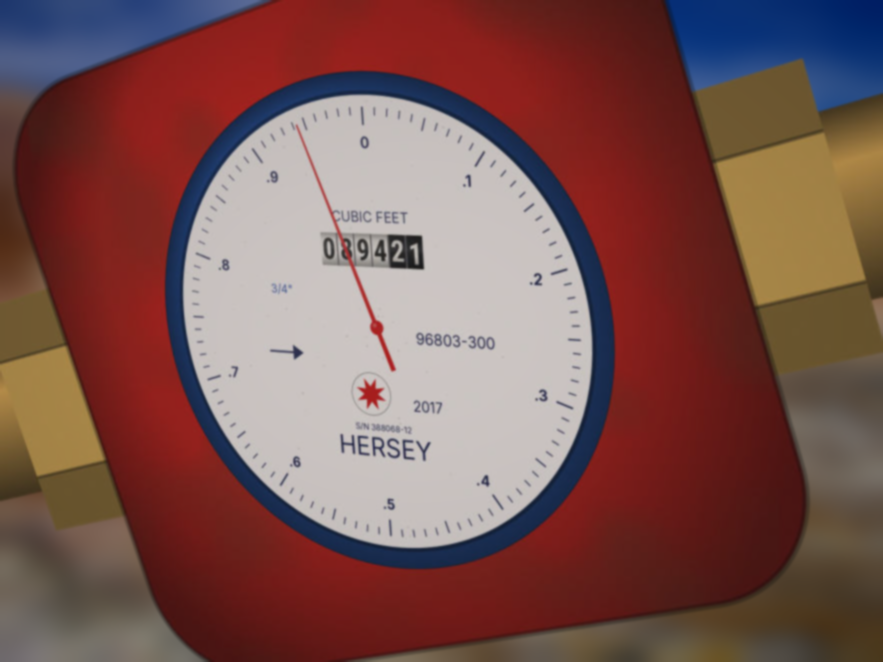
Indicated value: 89420.94 ft³
